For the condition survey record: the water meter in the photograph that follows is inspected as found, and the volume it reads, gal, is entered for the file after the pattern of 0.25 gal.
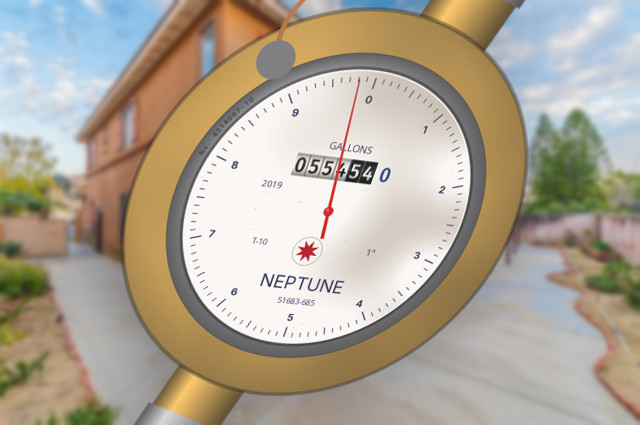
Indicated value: 554539.8 gal
